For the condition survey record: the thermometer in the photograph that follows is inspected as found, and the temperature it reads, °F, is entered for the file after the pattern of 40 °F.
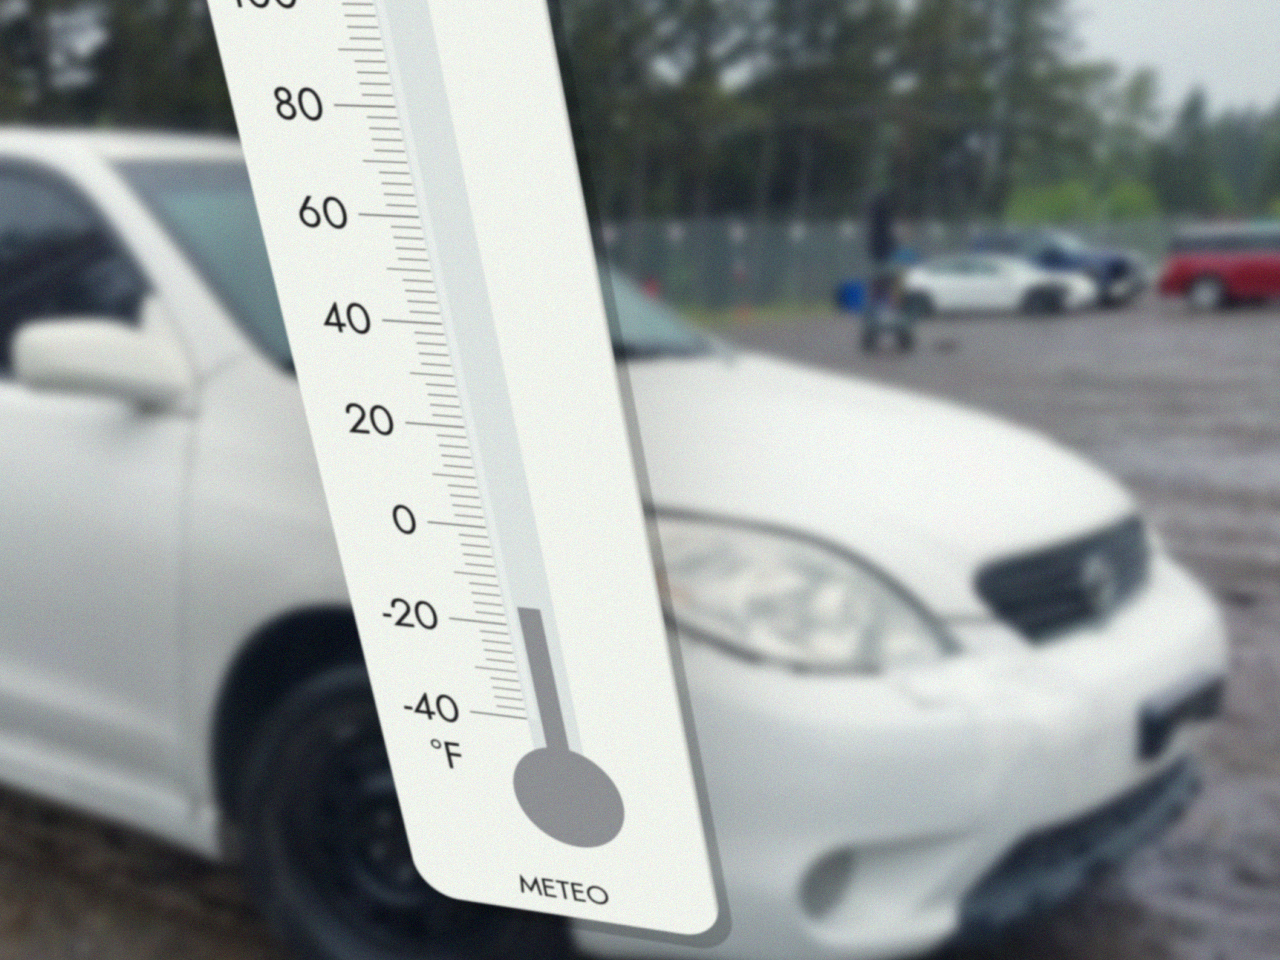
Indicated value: -16 °F
